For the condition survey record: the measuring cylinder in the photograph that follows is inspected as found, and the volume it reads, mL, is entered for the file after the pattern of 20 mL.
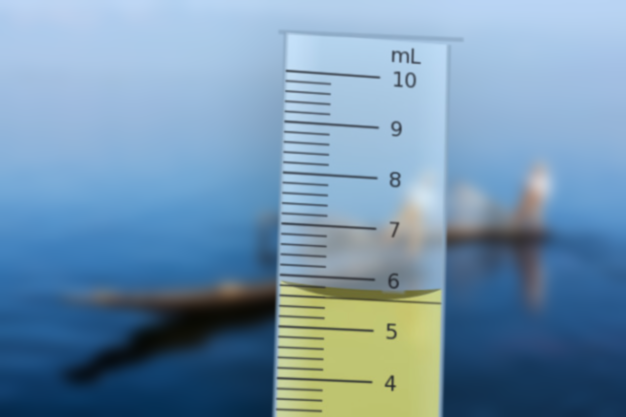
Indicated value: 5.6 mL
